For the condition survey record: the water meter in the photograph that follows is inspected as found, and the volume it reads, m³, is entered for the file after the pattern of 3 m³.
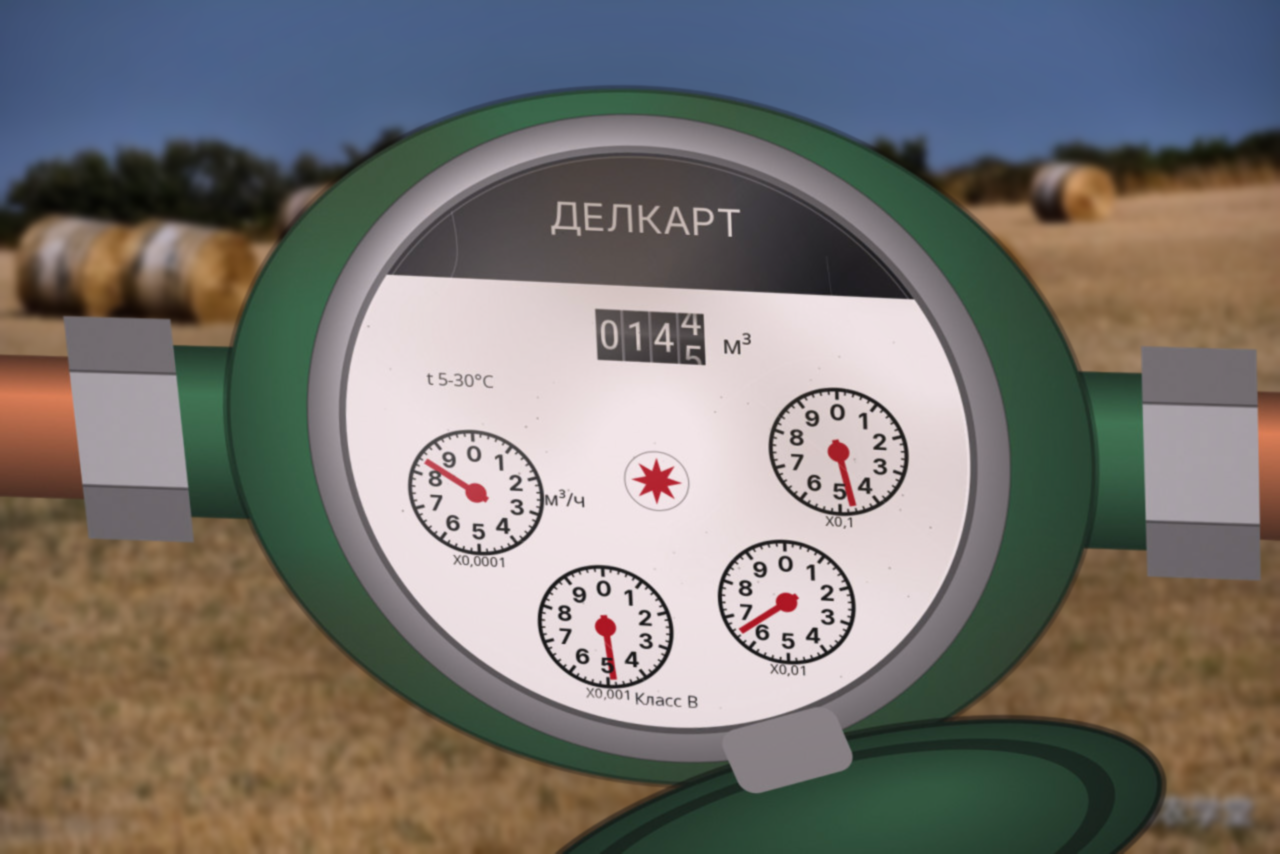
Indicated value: 144.4648 m³
